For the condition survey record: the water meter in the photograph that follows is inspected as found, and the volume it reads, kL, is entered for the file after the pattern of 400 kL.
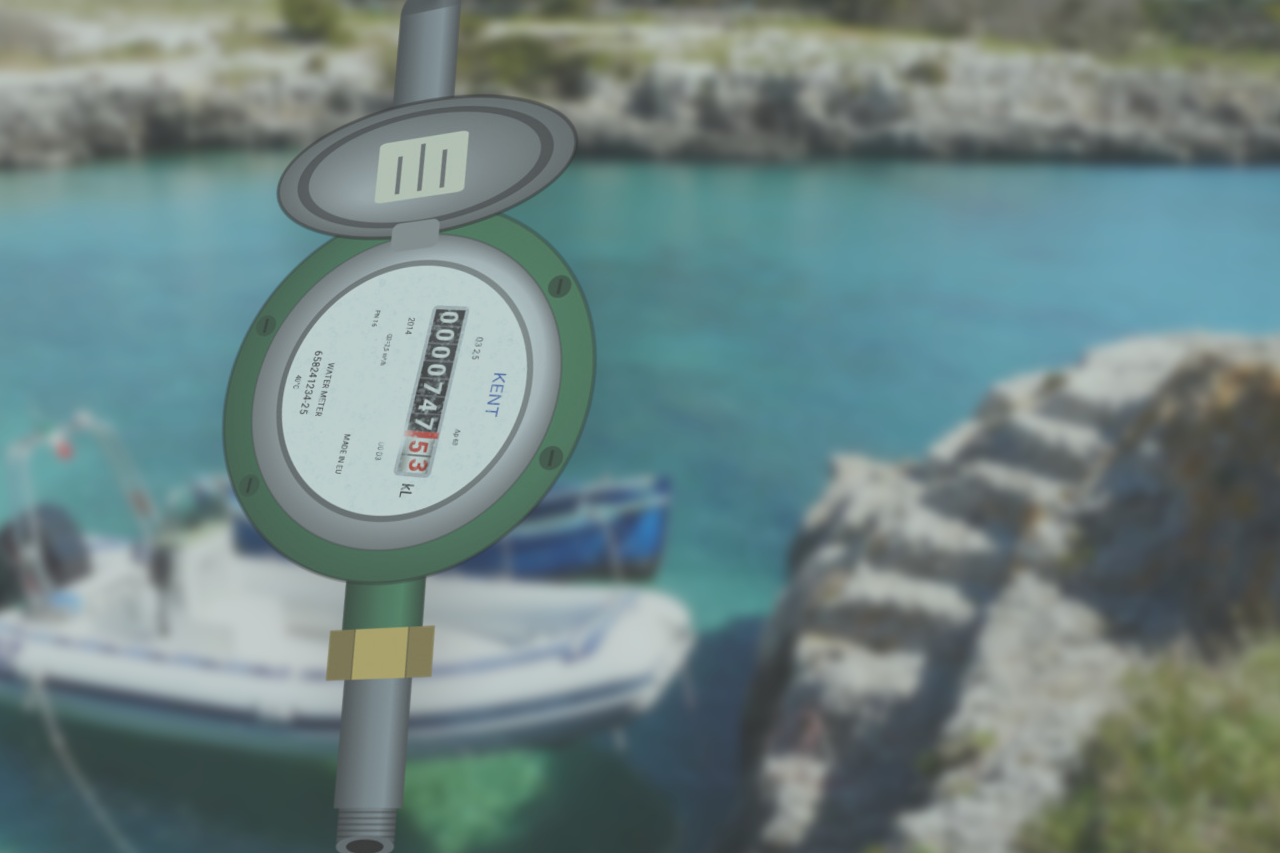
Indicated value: 747.53 kL
